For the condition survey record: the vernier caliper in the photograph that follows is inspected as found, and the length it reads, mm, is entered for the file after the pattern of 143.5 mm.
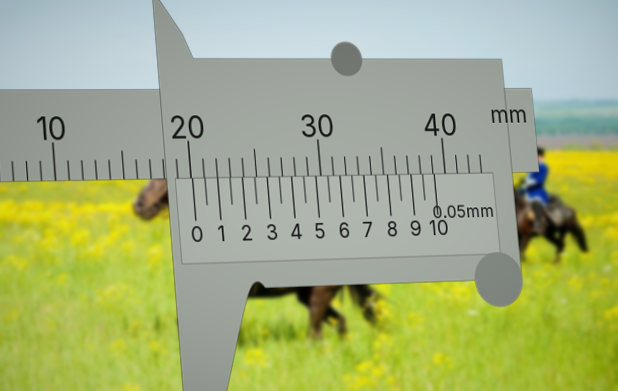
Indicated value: 20.1 mm
